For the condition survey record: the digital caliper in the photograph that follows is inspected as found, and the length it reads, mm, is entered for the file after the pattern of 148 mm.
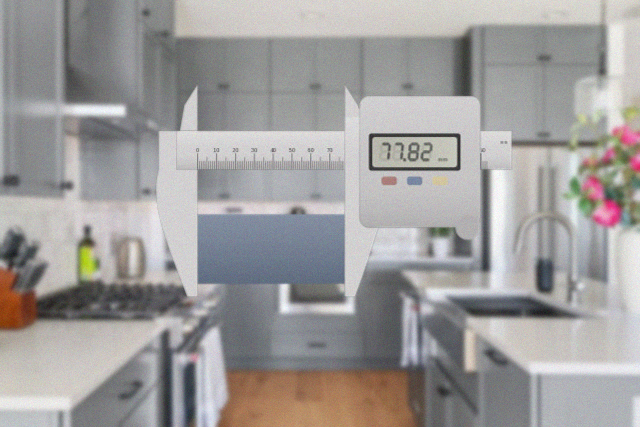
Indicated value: 77.82 mm
